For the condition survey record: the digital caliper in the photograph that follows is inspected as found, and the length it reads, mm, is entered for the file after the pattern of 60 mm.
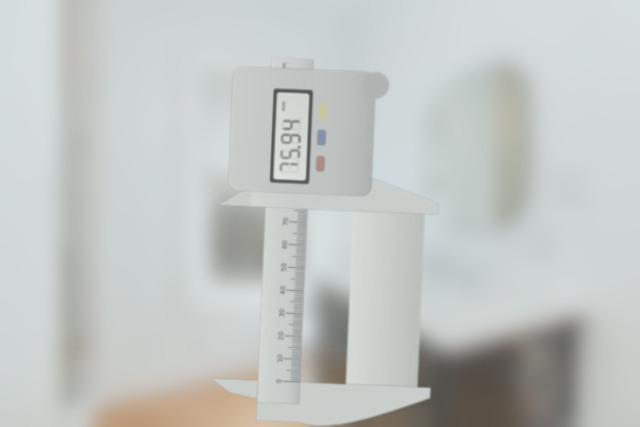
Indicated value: 75.94 mm
